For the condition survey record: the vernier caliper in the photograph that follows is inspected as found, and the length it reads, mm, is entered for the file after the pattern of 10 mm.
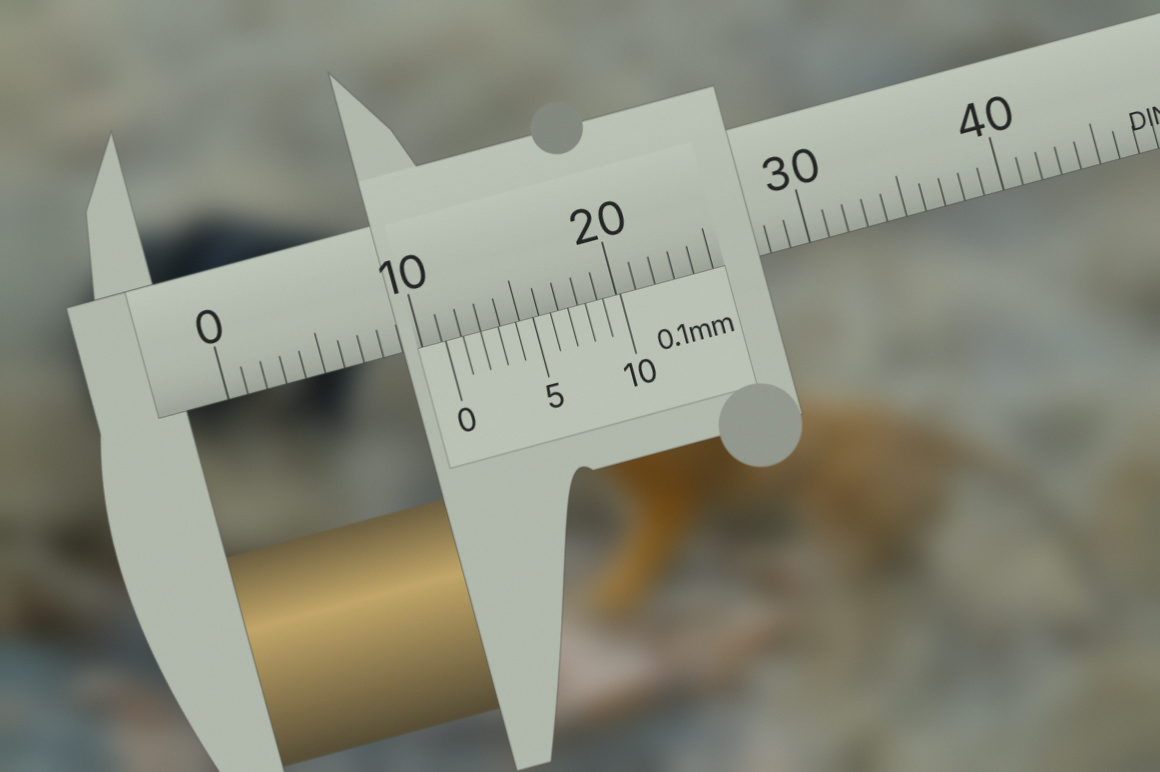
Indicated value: 11.2 mm
